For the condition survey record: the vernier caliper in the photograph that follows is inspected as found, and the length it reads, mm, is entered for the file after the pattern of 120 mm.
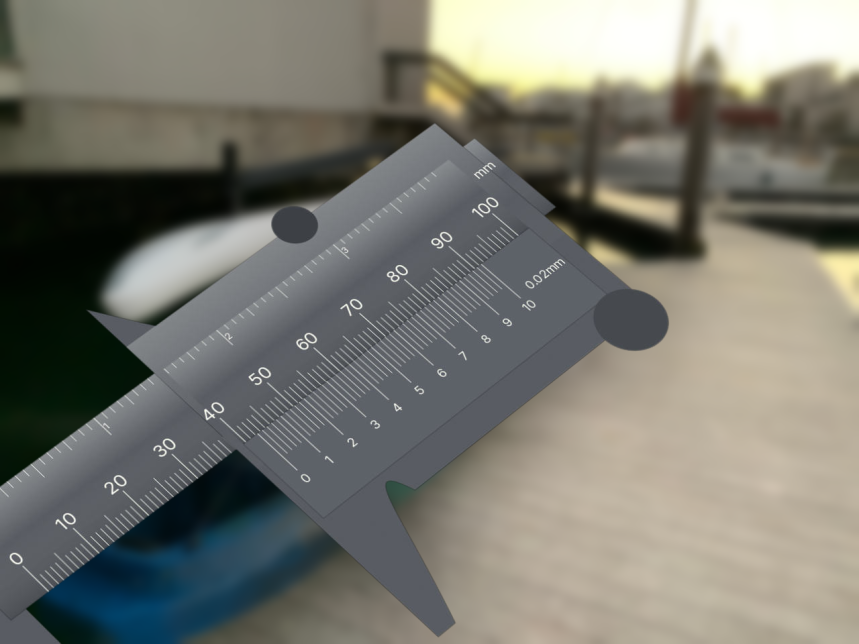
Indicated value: 42.4 mm
